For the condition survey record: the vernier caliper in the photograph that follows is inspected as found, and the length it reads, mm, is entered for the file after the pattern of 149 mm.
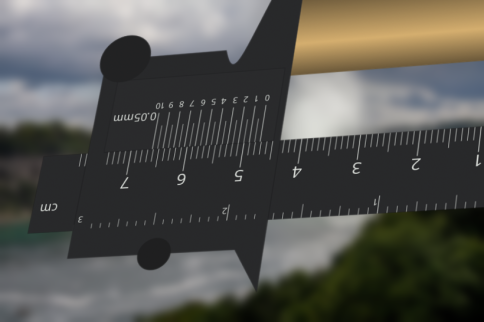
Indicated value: 47.2 mm
